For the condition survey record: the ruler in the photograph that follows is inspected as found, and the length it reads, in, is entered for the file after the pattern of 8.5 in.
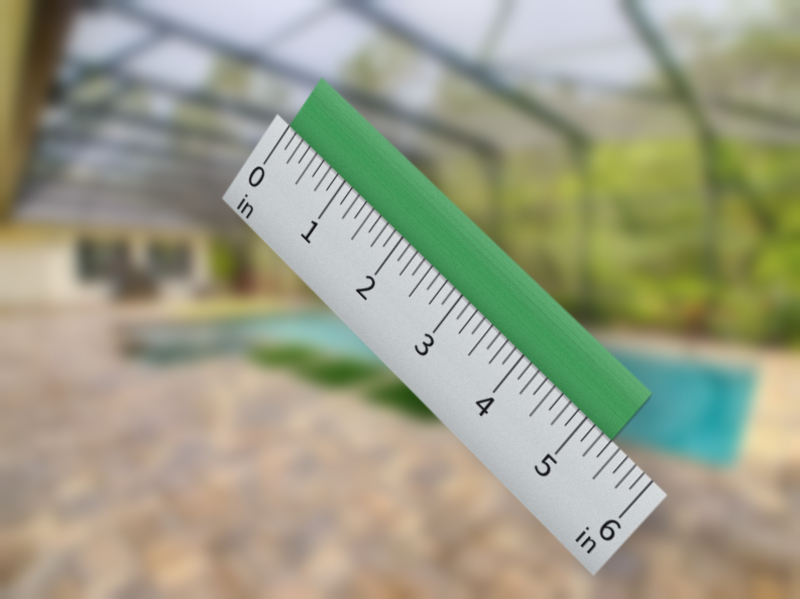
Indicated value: 5.375 in
